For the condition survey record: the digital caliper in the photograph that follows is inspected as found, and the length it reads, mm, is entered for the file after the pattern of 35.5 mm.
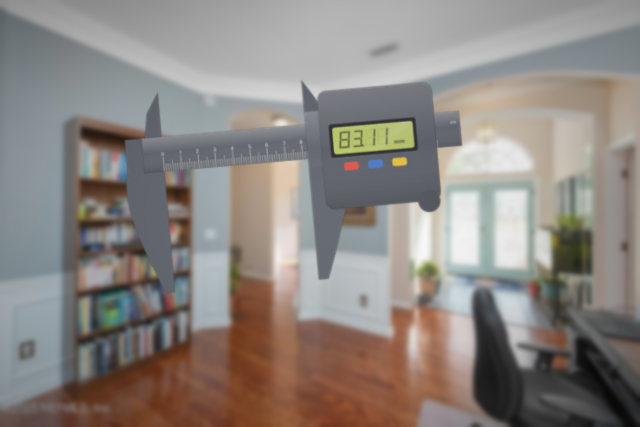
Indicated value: 83.11 mm
